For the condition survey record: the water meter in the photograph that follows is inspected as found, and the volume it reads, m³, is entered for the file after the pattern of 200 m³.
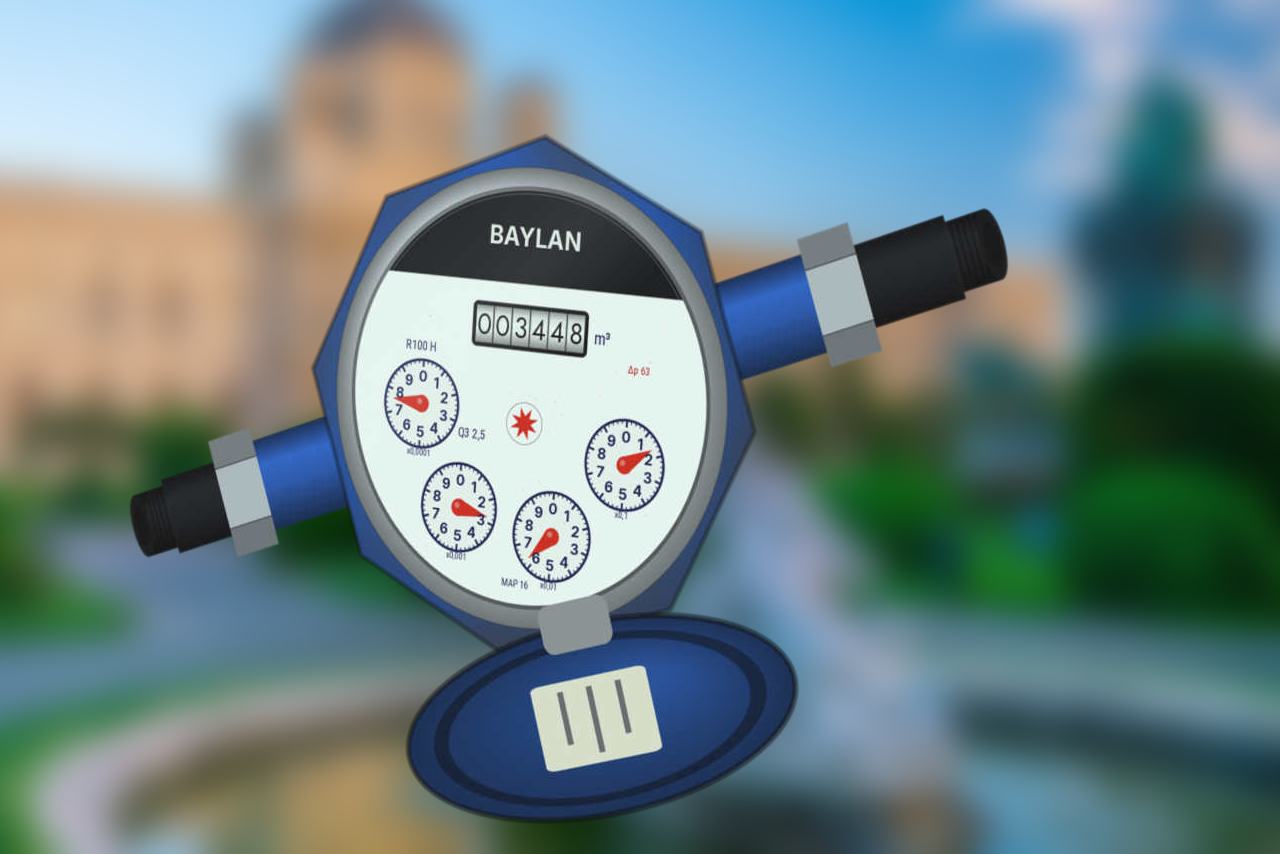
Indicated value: 3448.1627 m³
